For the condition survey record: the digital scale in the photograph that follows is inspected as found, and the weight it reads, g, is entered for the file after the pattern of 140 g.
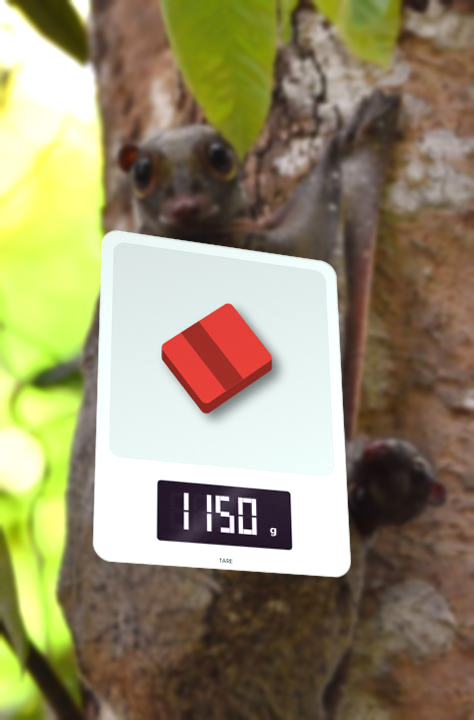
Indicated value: 1150 g
